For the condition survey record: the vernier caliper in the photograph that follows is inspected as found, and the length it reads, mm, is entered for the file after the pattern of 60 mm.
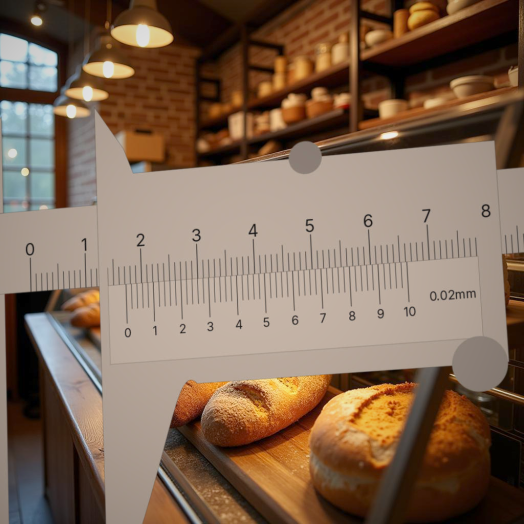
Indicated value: 17.2 mm
